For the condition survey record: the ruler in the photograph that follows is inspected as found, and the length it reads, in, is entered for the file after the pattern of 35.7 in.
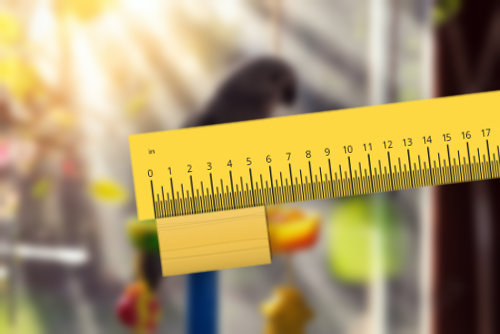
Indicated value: 5.5 in
